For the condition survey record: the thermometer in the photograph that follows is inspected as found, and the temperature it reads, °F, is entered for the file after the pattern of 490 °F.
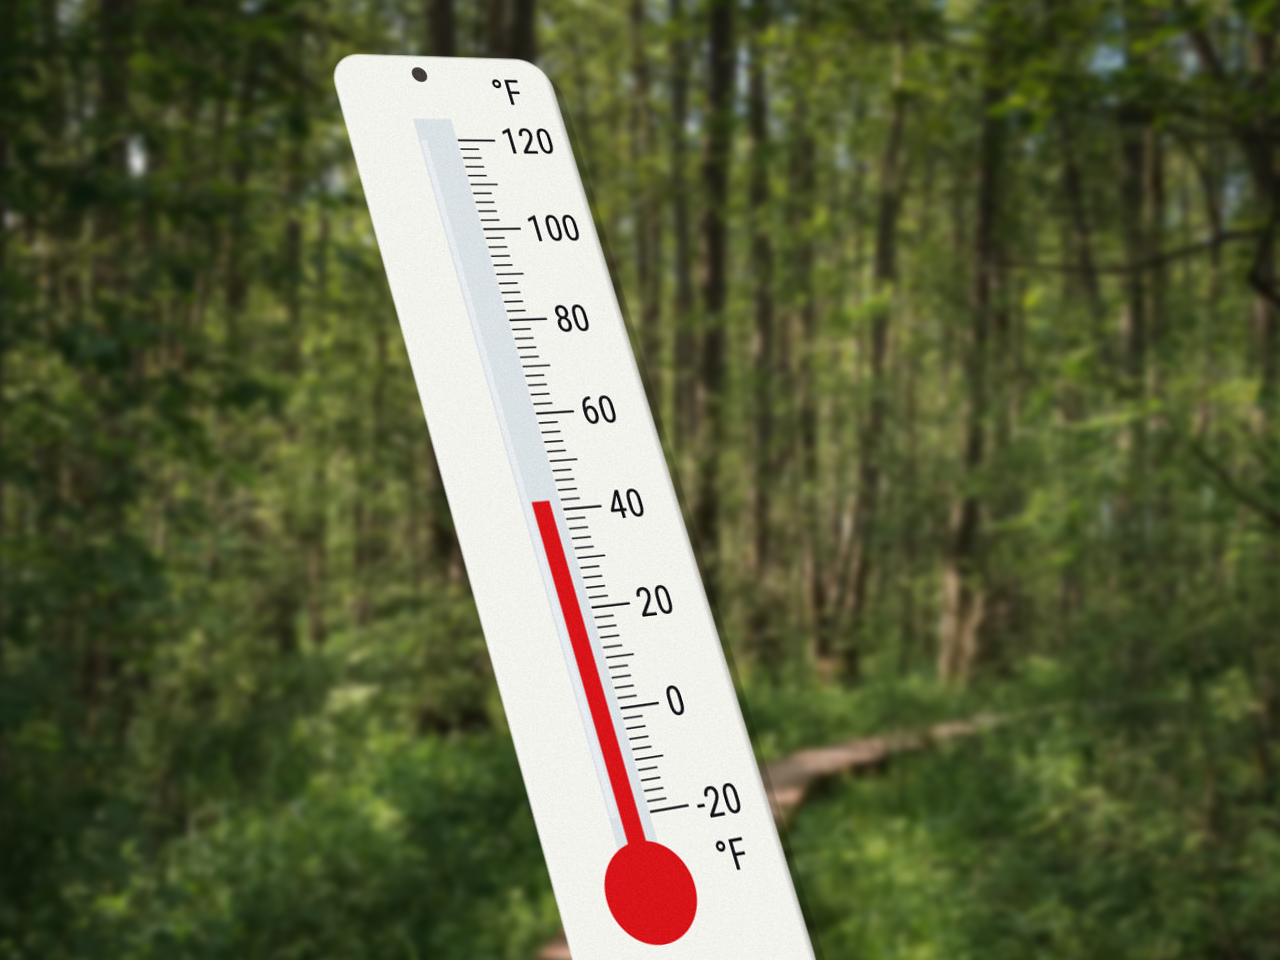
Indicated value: 42 °F
